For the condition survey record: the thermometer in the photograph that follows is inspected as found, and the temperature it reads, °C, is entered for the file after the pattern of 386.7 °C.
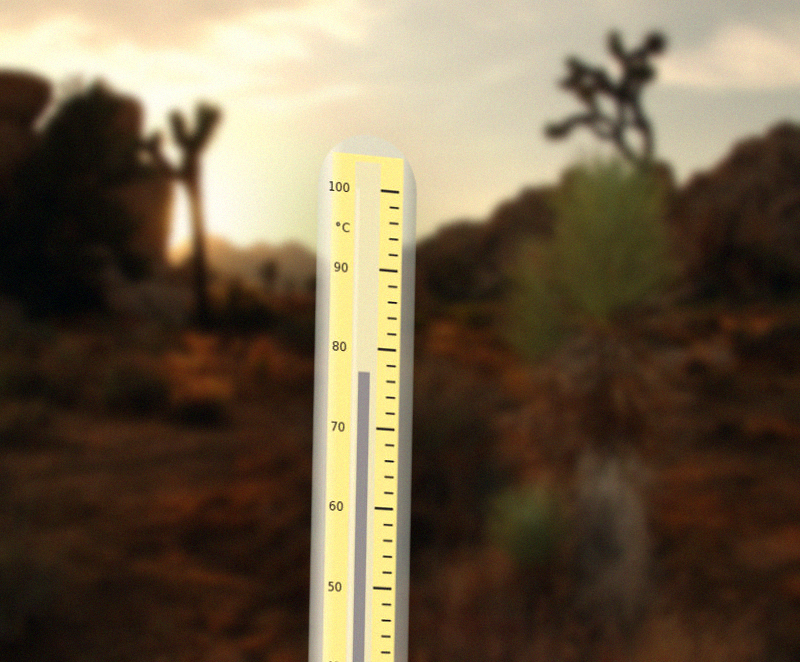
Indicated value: 77 °C
